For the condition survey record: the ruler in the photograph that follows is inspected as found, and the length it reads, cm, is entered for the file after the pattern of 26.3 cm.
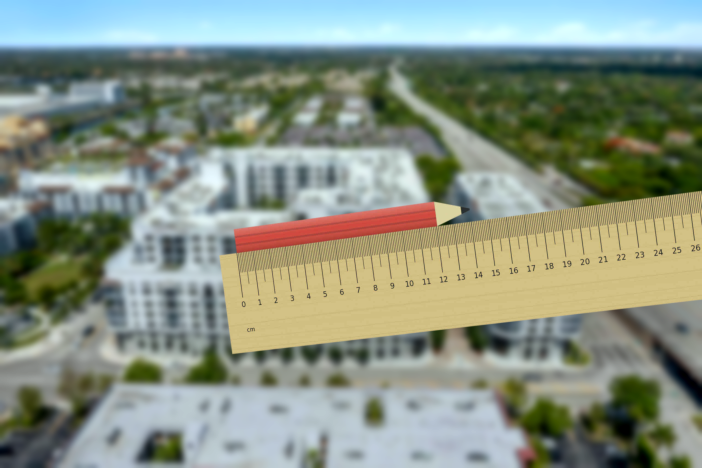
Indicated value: 14 cm
